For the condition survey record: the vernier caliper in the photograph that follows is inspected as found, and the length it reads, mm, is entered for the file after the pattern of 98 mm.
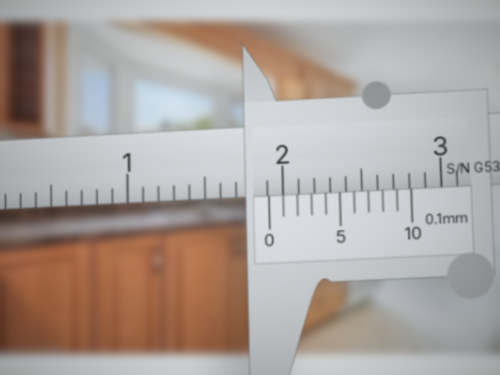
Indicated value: 19.1 mm
